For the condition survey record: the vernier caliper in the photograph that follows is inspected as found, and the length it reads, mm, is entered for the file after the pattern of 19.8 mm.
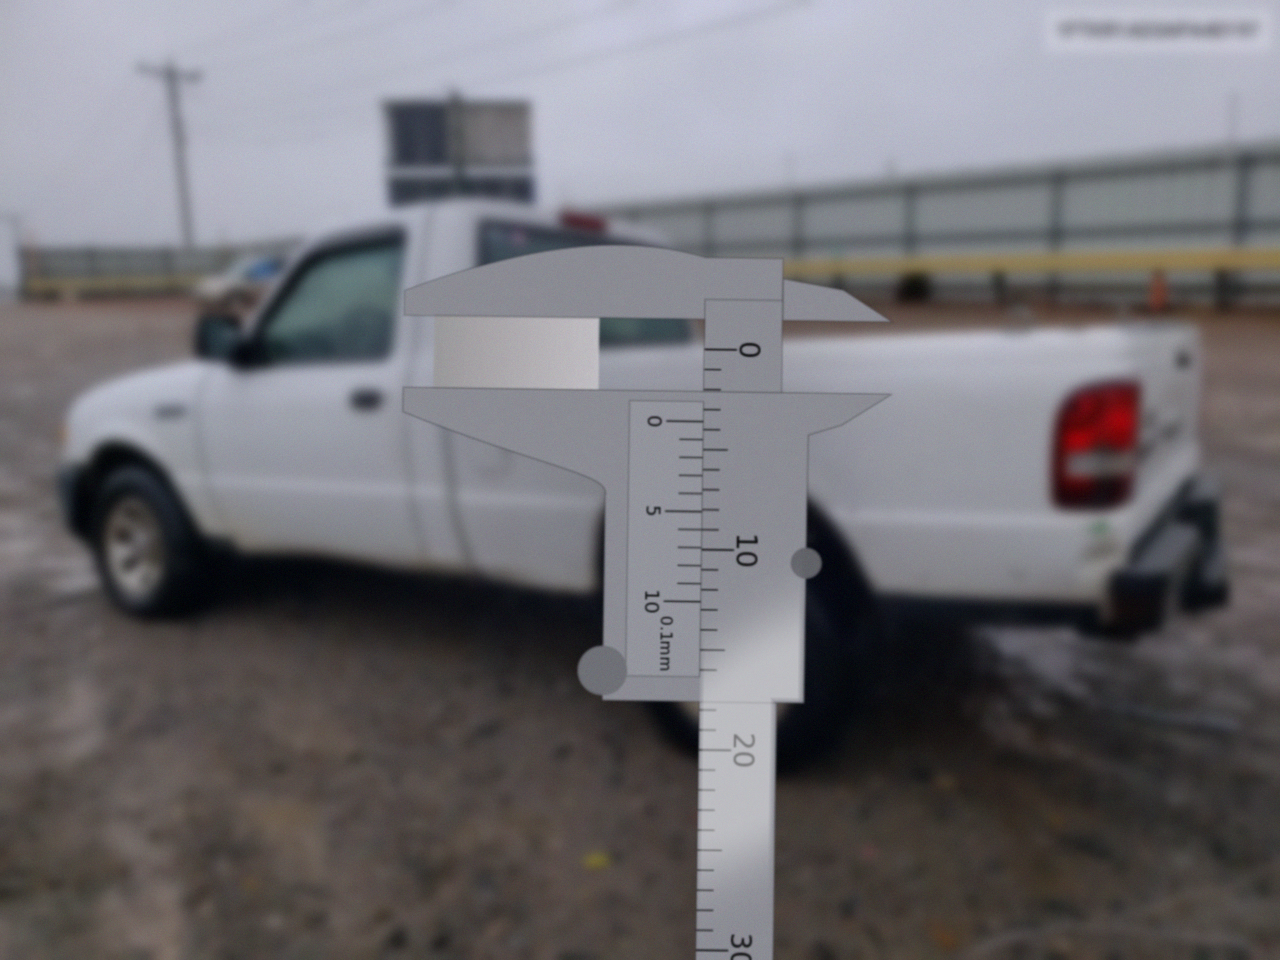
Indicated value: 3.6 mm
